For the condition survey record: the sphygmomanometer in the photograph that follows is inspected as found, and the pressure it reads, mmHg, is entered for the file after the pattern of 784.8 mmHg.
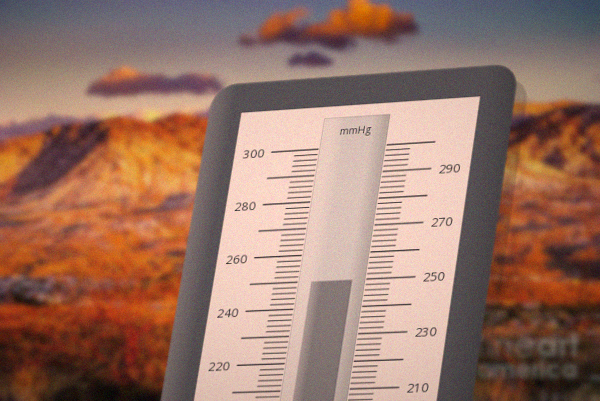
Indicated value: 250 mmHg
